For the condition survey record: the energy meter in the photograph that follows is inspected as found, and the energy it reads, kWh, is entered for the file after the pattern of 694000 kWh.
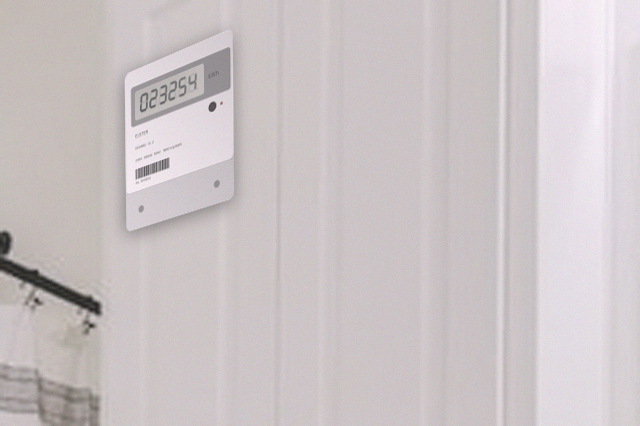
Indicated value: 23254 kWh
